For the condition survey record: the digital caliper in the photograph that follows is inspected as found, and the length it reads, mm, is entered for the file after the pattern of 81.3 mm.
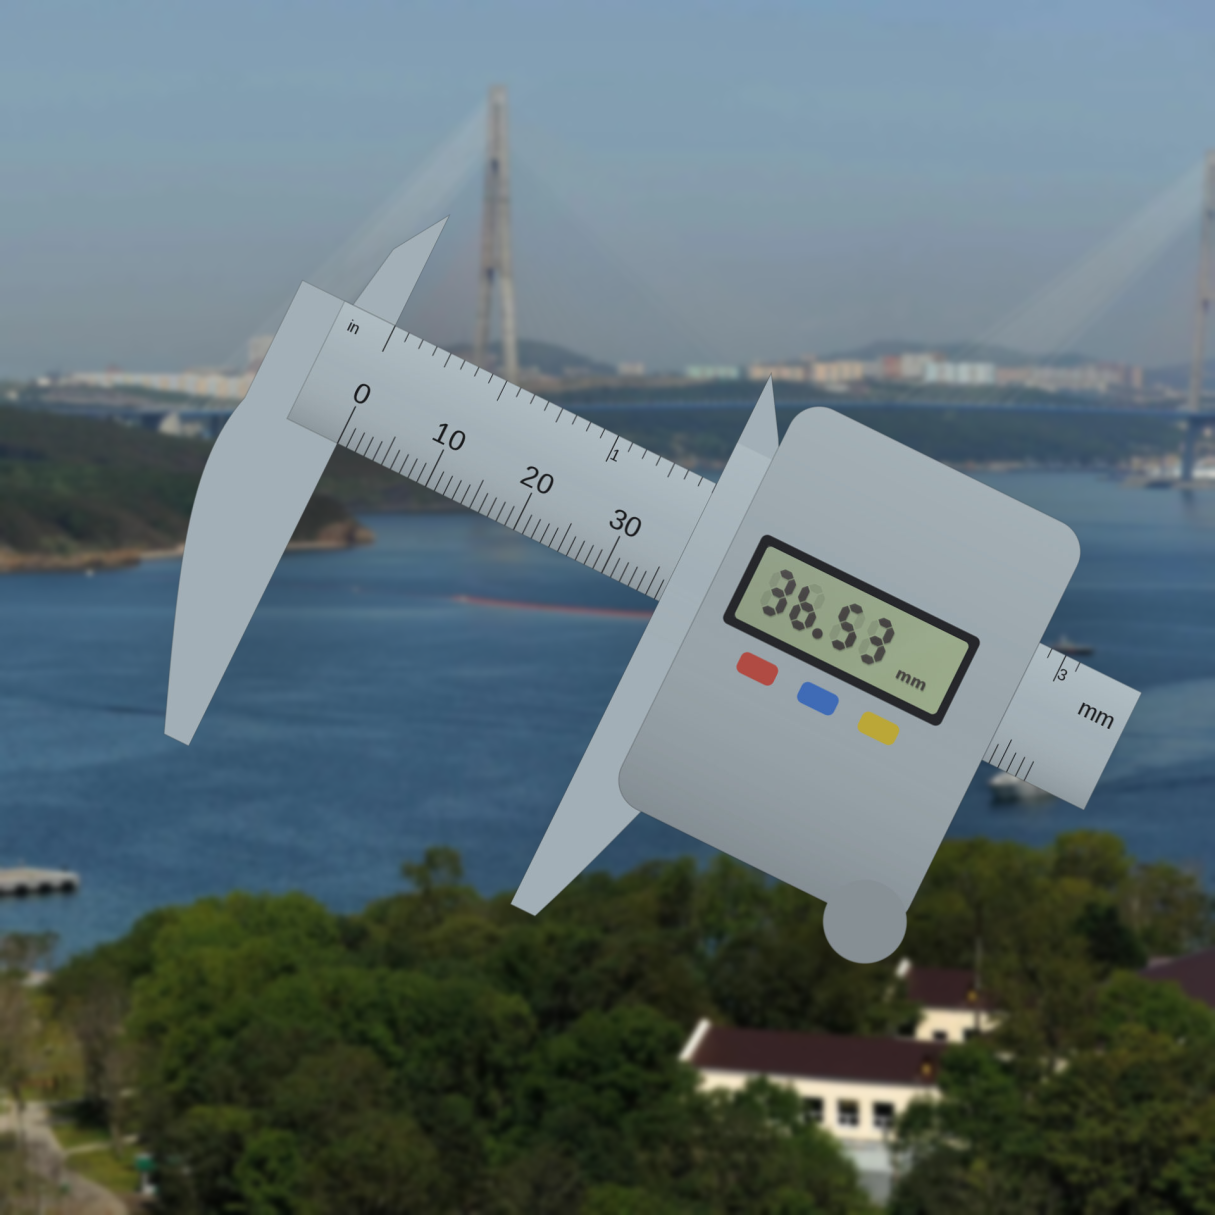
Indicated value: 36.53 mm
